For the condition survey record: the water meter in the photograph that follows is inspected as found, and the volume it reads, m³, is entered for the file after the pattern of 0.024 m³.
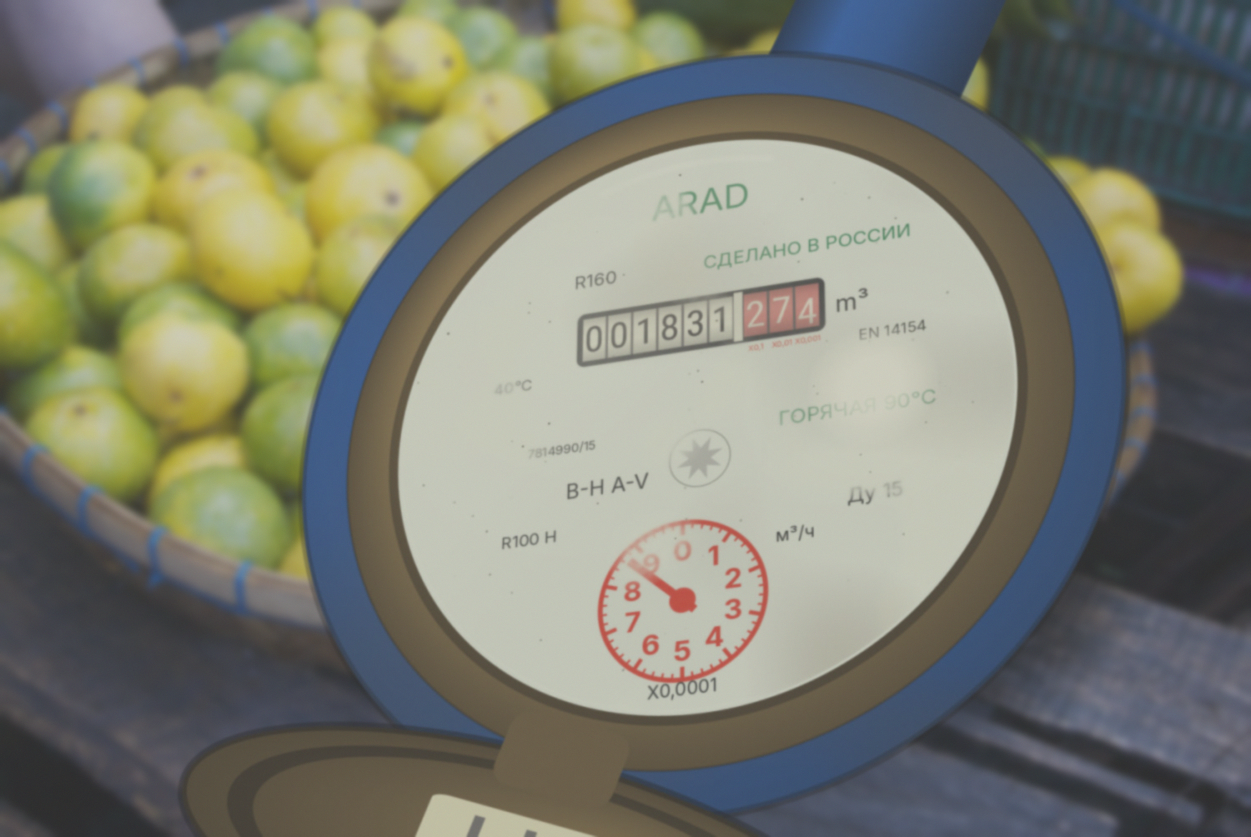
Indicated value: 1831.2738 m³
